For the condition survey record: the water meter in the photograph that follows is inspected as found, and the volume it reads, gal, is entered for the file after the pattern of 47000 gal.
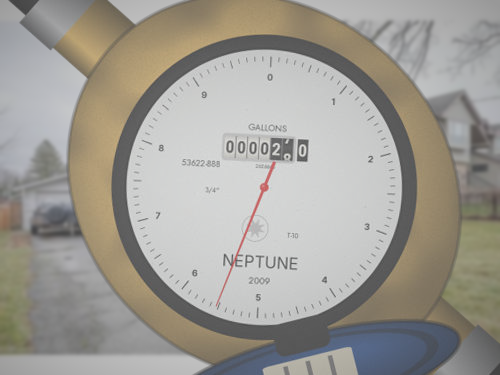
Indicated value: 275.5 gal
